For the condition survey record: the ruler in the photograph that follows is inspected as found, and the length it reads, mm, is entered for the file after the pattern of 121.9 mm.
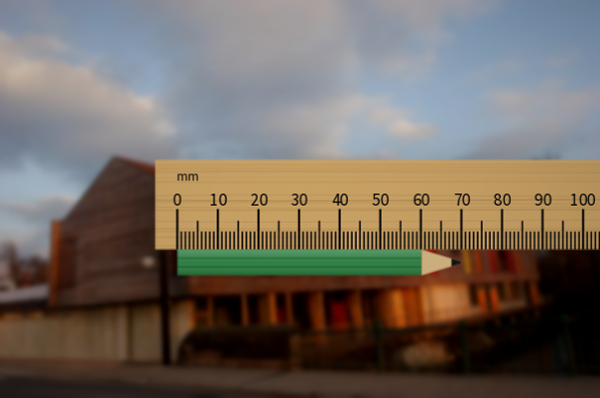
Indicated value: 70 mm
